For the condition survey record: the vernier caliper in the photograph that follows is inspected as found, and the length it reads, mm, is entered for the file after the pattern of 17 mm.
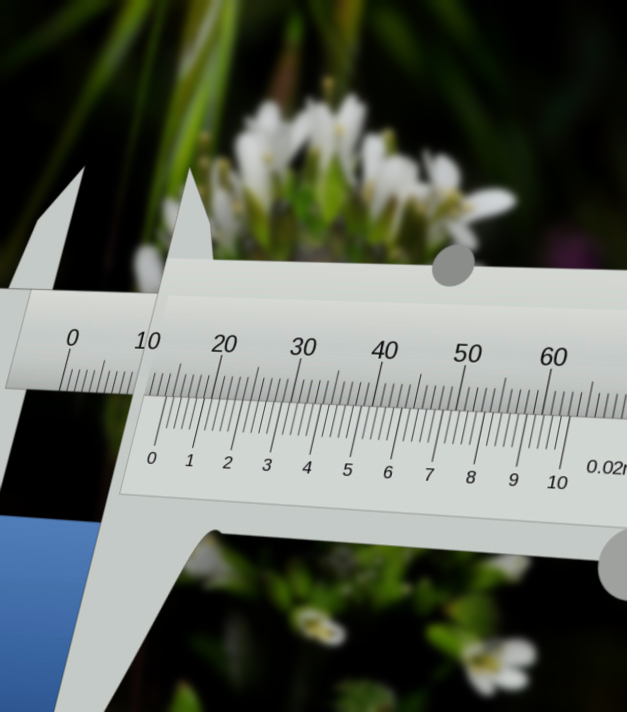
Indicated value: 14.2 mm
